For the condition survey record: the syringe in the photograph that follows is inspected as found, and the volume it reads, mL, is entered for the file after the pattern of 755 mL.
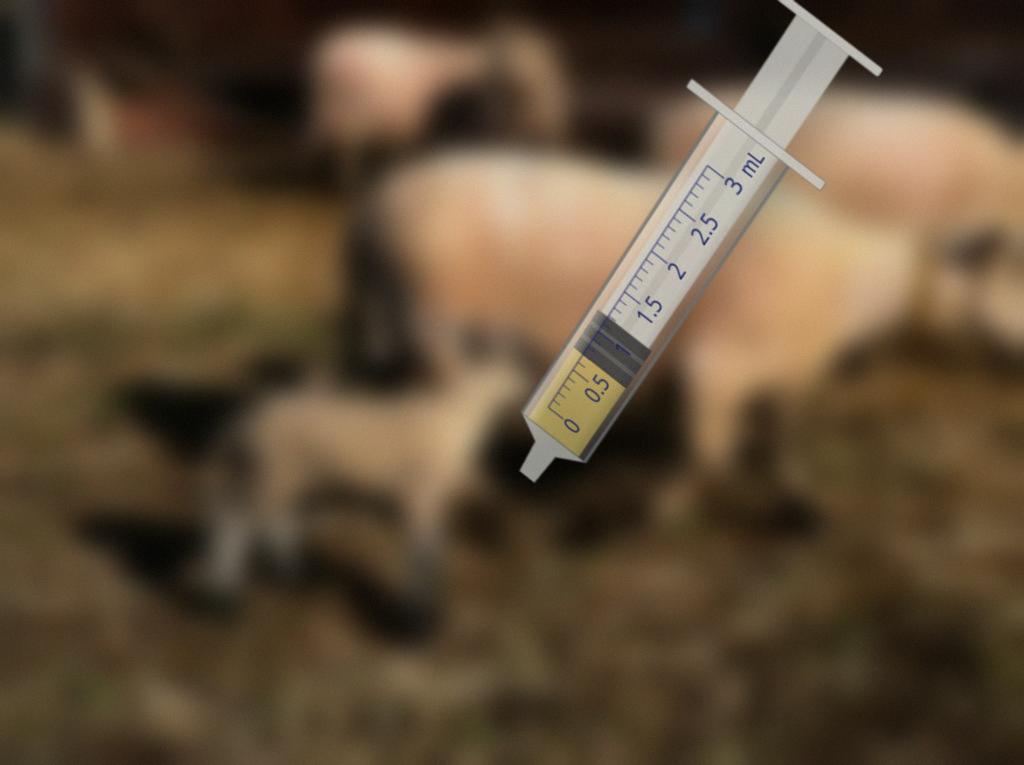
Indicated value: 0.7 mL
